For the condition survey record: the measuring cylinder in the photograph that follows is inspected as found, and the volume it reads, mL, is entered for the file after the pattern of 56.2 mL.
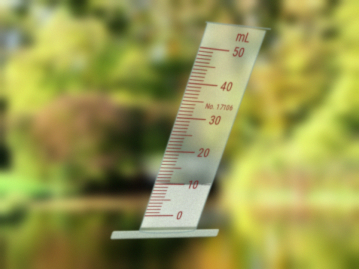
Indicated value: 10 mL
